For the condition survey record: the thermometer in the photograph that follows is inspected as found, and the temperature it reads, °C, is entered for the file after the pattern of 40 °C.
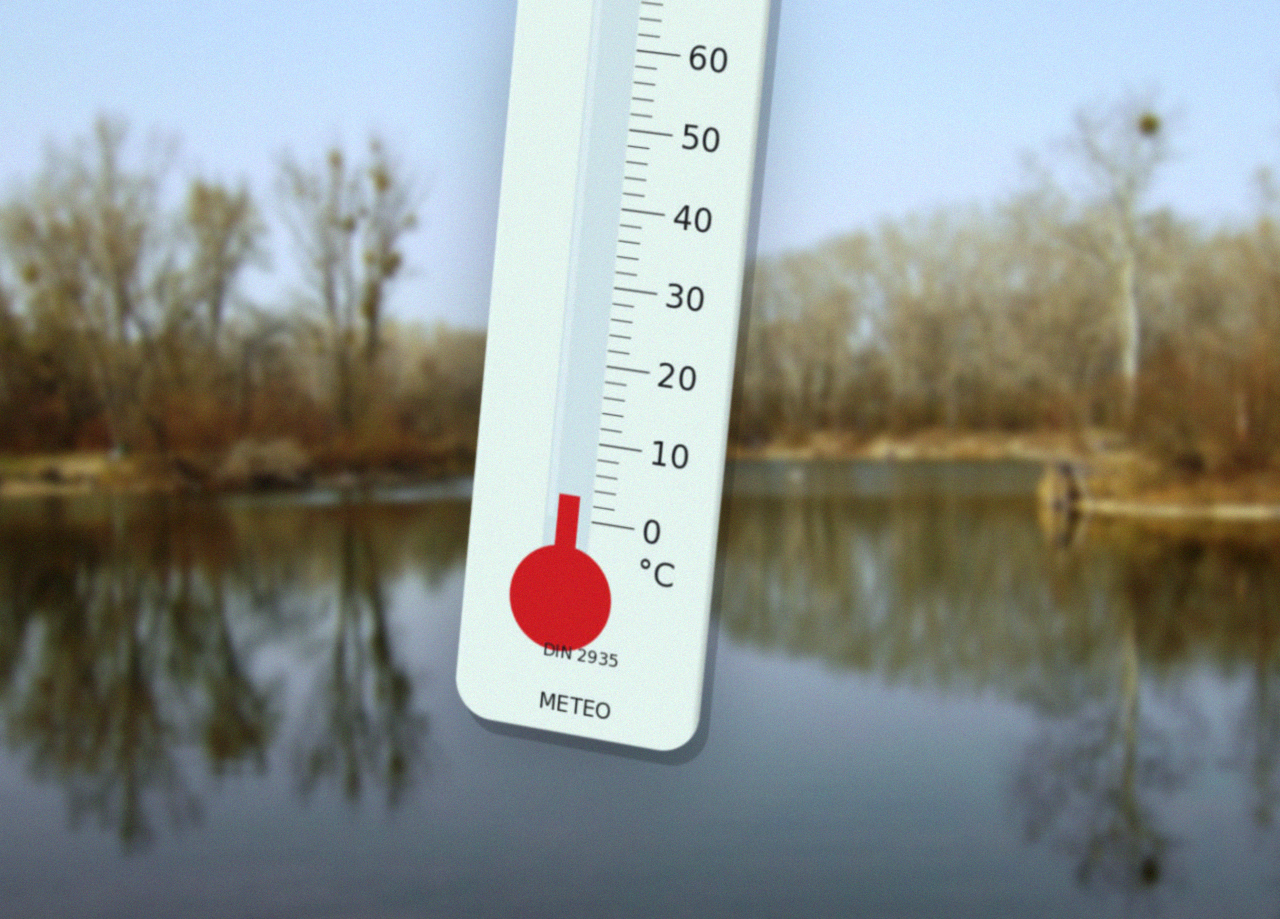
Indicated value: 3 °C
